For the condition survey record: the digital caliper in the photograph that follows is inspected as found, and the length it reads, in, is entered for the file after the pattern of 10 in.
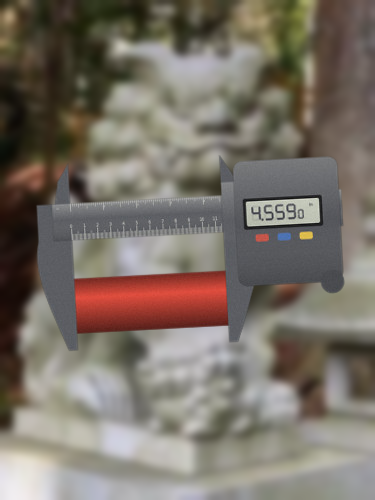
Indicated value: 4.5590 in
